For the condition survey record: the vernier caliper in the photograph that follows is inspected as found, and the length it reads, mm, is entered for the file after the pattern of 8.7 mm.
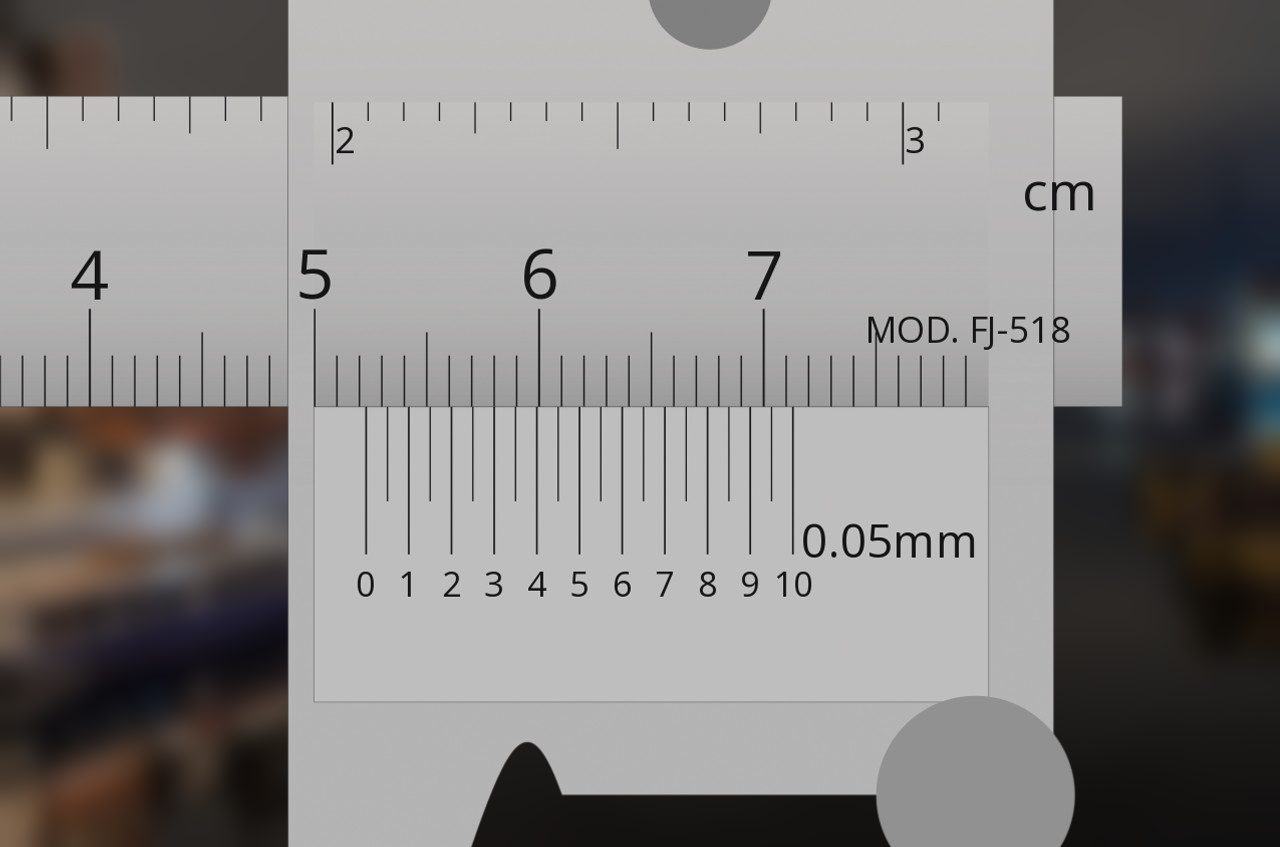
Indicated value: 52.3 mm
